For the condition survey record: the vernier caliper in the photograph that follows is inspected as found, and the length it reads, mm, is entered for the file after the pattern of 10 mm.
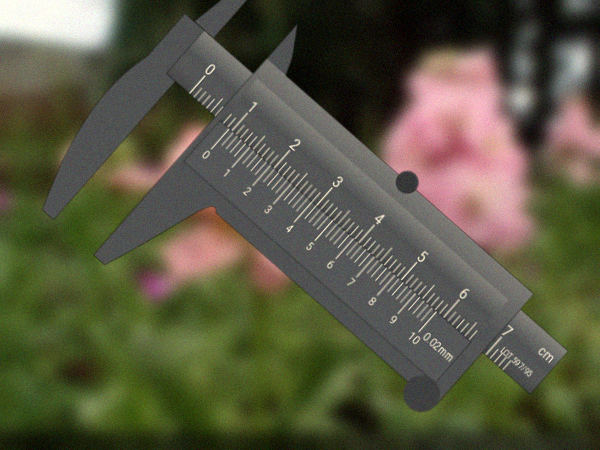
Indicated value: 9.4 mm
